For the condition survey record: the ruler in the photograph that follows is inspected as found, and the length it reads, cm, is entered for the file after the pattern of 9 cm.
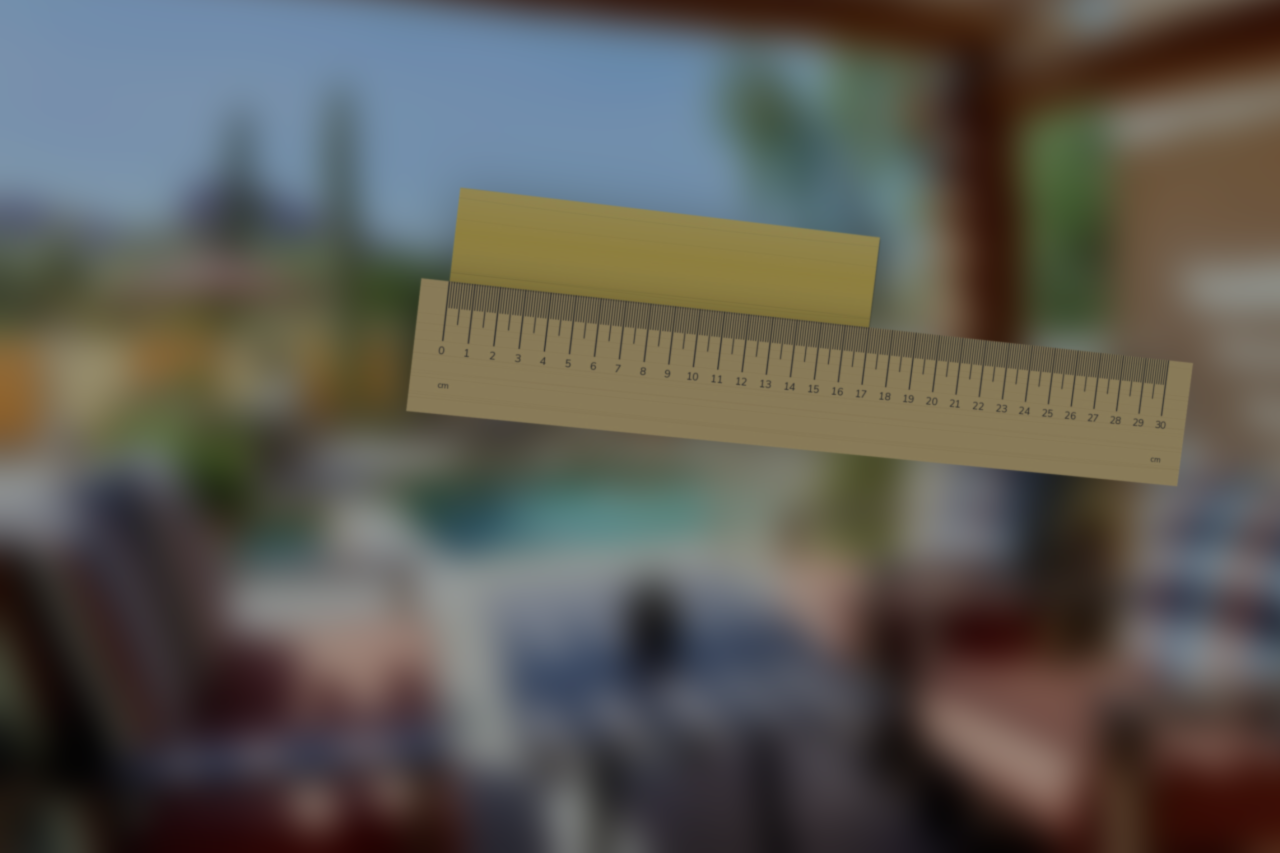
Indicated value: 17 cm
